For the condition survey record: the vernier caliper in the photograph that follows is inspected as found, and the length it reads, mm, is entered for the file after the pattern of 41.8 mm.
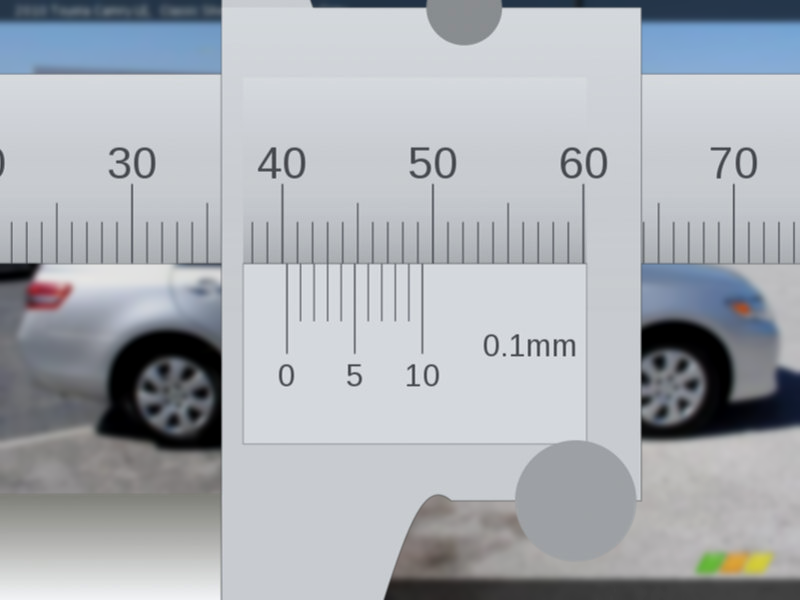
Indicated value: 40.3 mm
